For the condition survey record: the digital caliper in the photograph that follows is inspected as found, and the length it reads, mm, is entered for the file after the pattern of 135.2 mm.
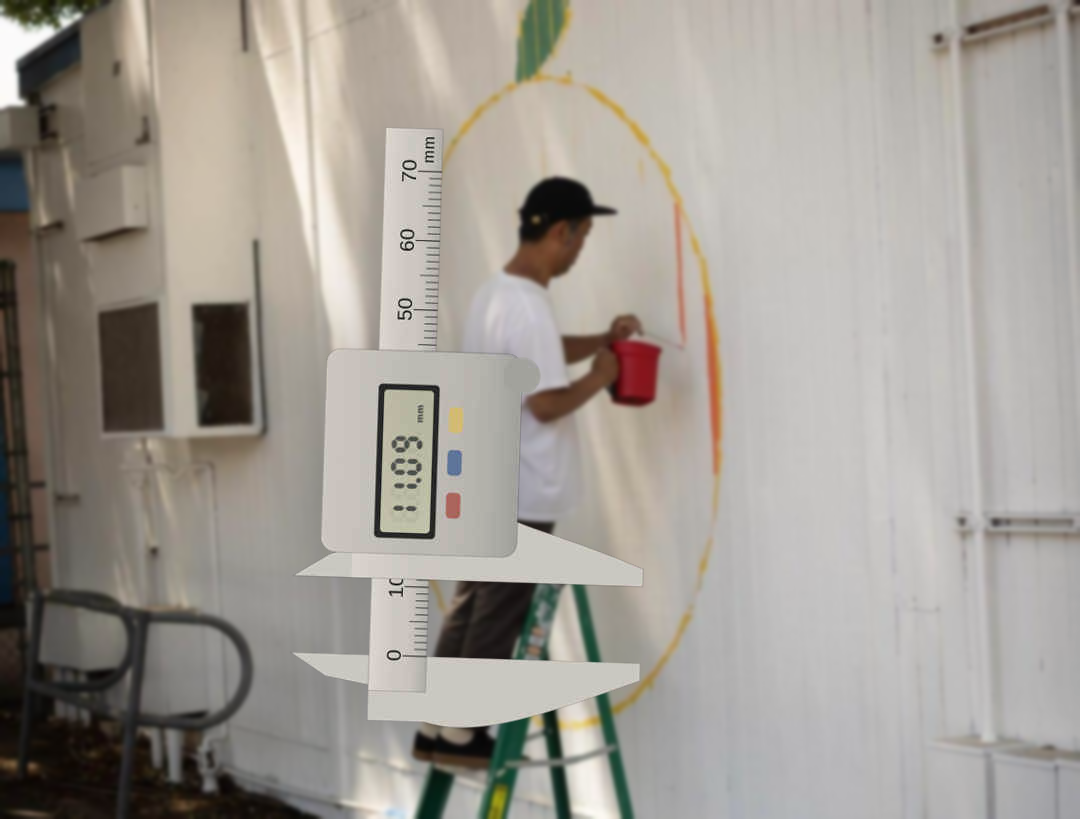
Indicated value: 11.09 mm
